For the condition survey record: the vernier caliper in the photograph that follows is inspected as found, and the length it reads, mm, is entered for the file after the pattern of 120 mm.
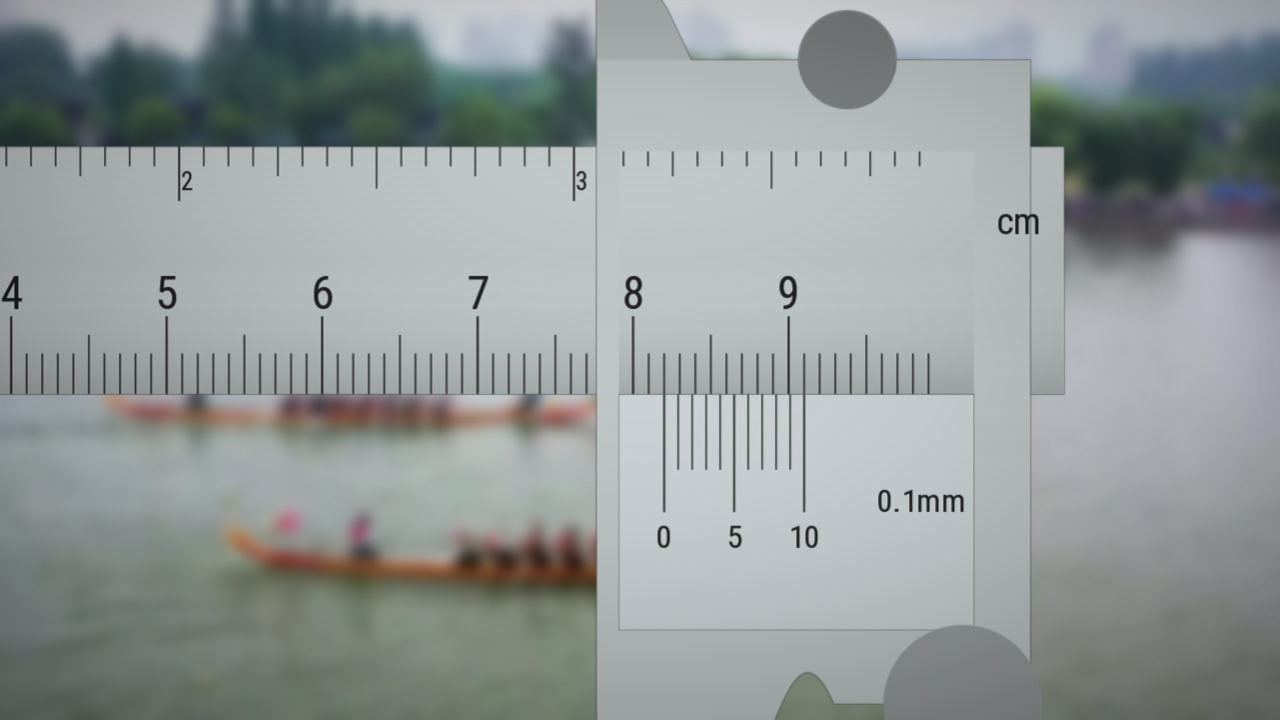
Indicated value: 82.0 mm
